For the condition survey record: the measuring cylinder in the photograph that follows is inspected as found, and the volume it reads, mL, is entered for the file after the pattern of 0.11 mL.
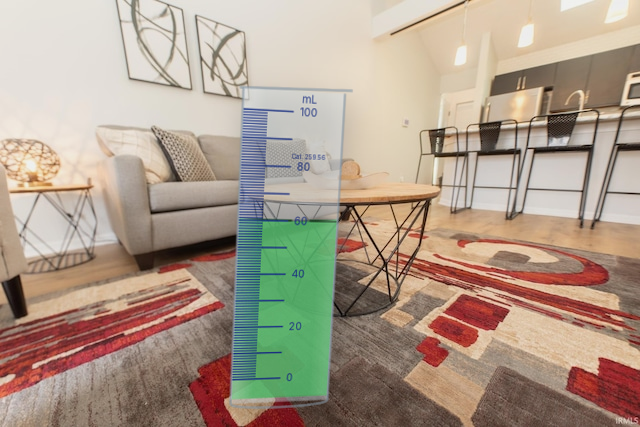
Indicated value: 60 mL
